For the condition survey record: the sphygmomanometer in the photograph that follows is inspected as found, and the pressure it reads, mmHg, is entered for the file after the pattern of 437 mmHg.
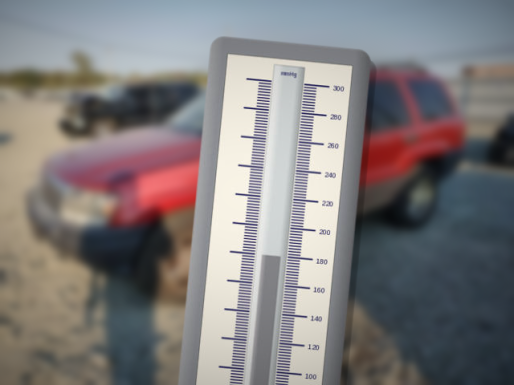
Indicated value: 180 mmHg
